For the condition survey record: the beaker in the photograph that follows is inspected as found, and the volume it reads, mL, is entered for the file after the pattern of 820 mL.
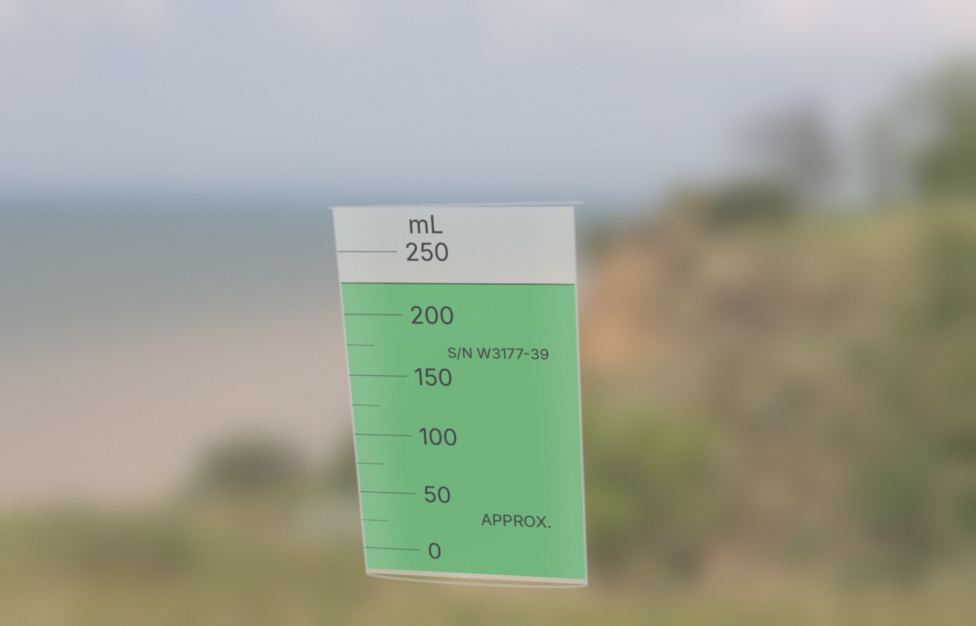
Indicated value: 225 mL
